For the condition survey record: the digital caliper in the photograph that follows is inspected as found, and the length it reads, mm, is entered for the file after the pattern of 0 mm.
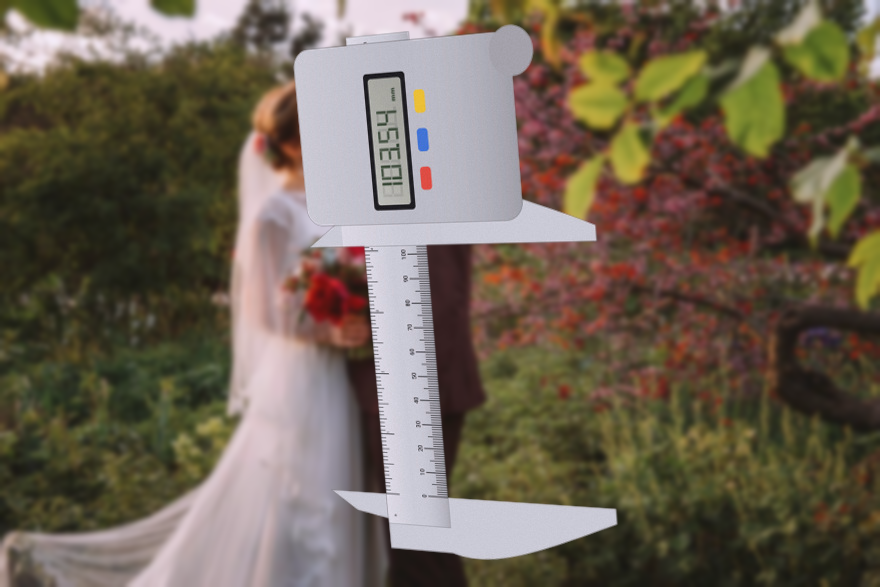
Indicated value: 103.54 mm
